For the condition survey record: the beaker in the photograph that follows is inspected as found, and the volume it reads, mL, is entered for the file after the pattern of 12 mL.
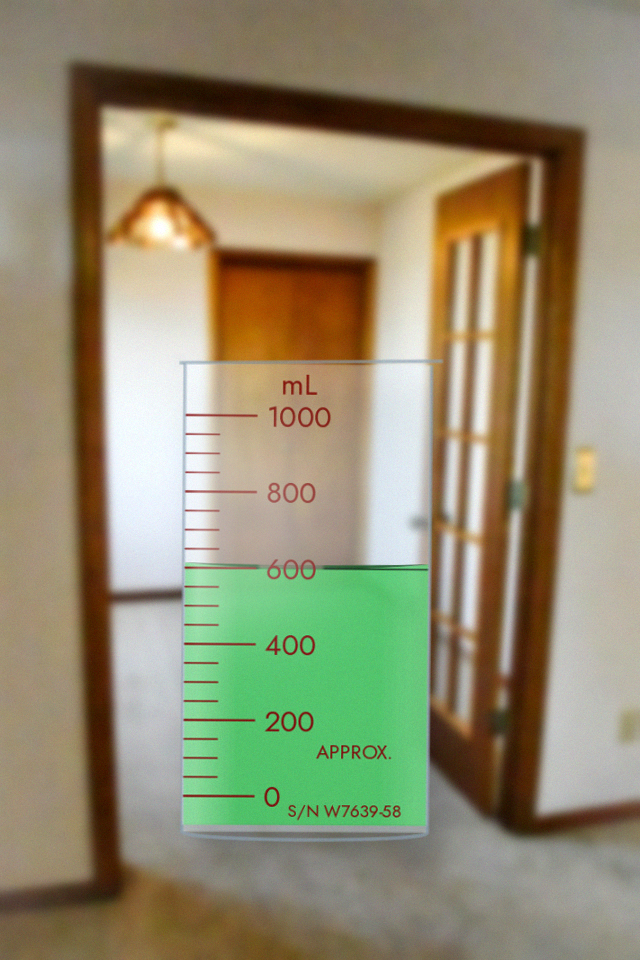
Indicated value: 600 mL
